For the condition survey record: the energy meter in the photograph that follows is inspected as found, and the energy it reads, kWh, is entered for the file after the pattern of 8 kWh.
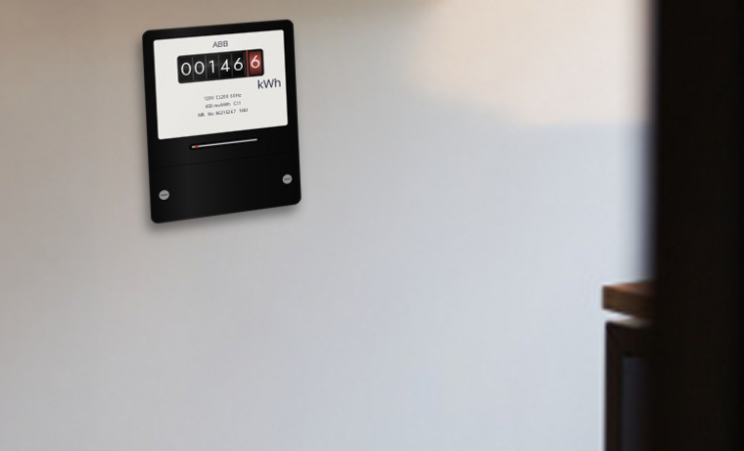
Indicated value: 146.6 kWh
